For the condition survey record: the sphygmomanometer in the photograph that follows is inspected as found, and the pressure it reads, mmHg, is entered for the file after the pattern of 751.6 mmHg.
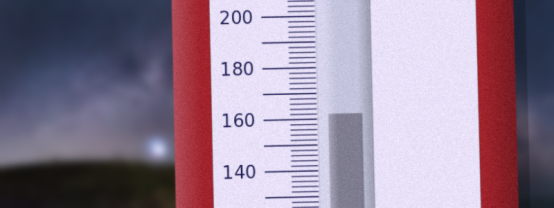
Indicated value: 162 mmHg
